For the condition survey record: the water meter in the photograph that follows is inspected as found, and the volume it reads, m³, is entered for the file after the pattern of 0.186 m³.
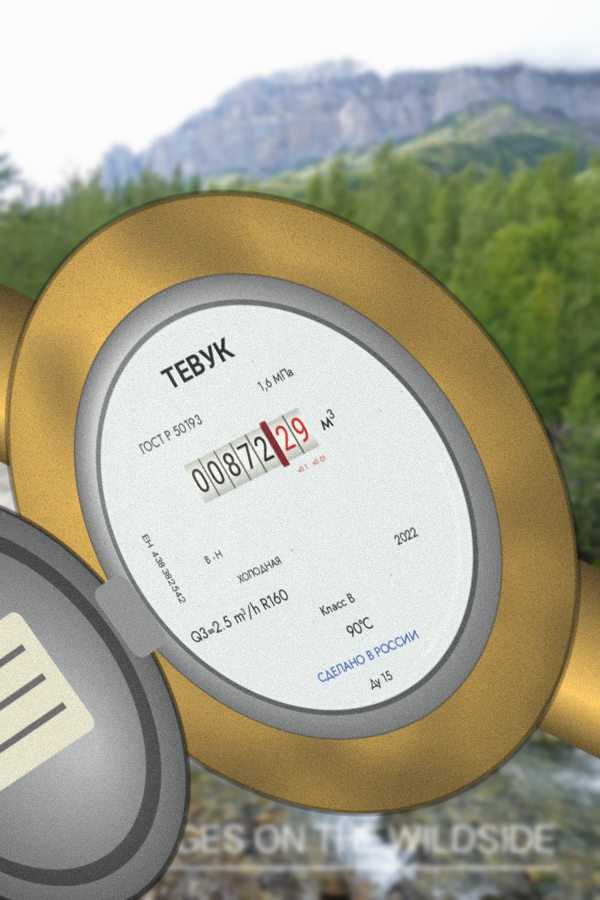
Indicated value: 872.29 m³
